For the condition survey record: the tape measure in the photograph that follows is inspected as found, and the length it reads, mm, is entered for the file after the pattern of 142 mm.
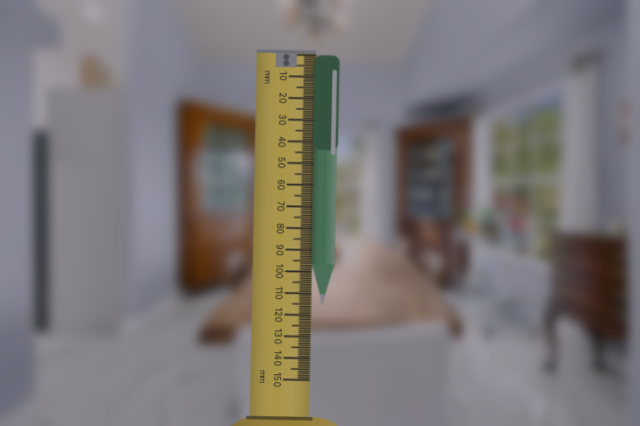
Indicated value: 115 mm
